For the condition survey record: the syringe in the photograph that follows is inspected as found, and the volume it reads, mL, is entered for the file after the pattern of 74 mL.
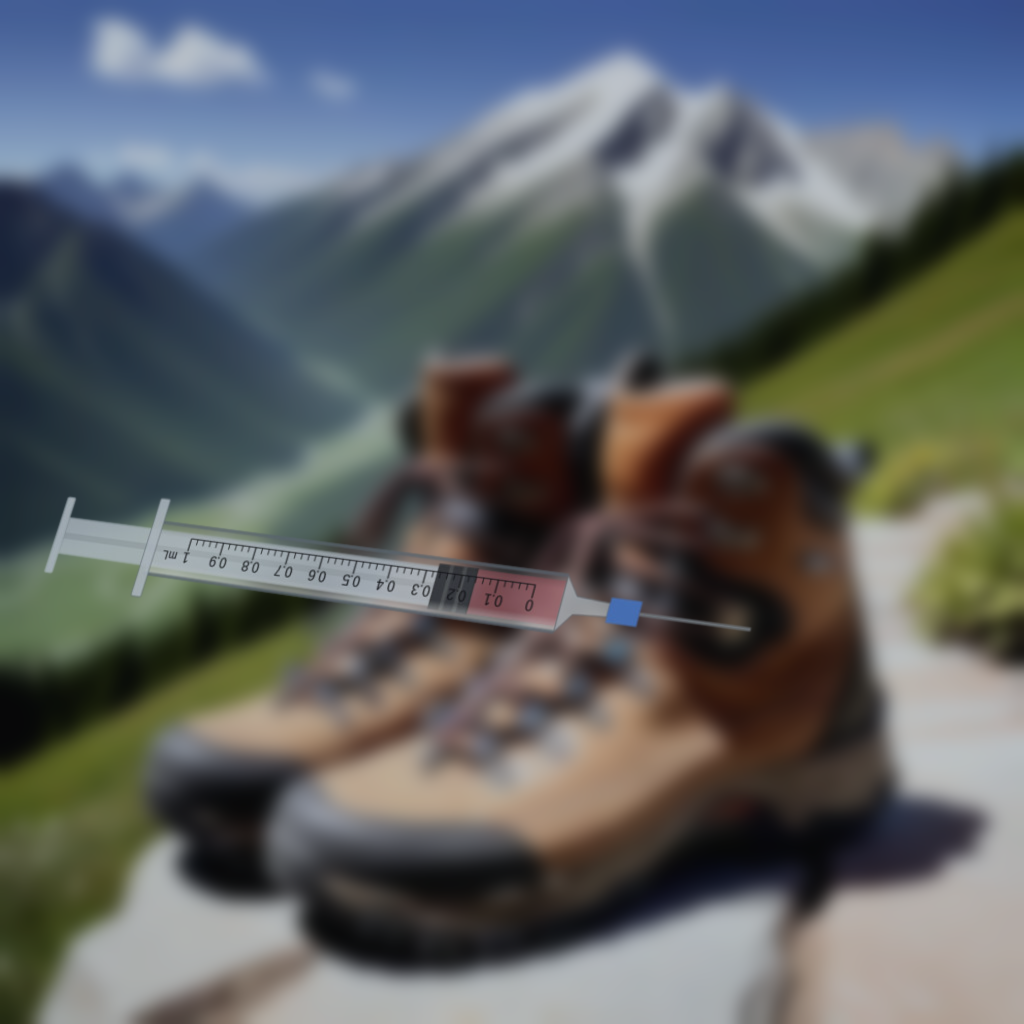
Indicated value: 0.16 mL
